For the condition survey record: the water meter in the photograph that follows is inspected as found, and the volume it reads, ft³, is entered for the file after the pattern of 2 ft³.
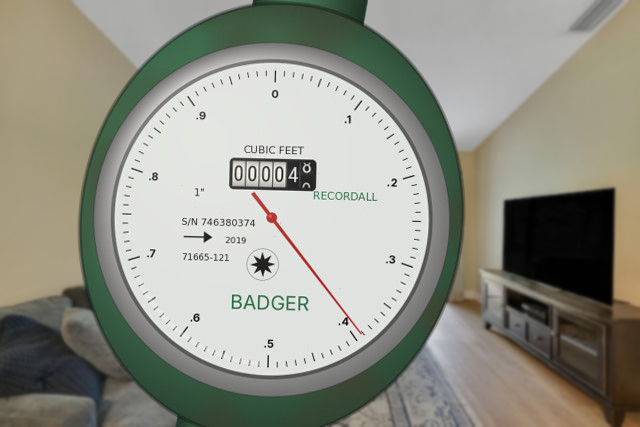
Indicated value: 48.39 ft³
